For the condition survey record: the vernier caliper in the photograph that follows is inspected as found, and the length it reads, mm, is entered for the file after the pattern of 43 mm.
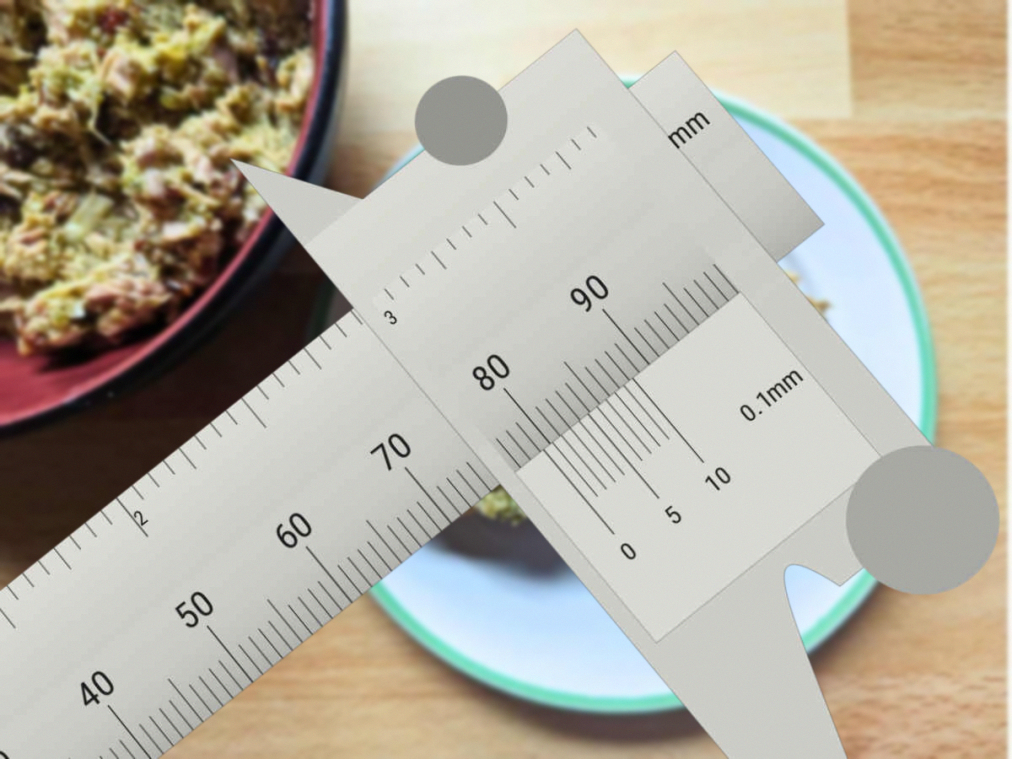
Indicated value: 79.3 mm
